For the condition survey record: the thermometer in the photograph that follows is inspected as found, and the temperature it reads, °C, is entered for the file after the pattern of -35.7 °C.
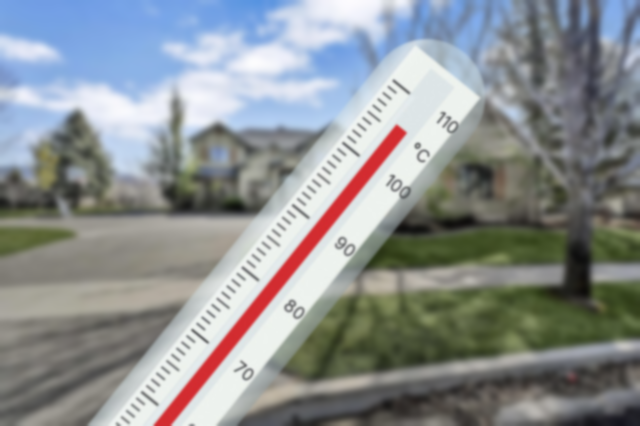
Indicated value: 106 °C
